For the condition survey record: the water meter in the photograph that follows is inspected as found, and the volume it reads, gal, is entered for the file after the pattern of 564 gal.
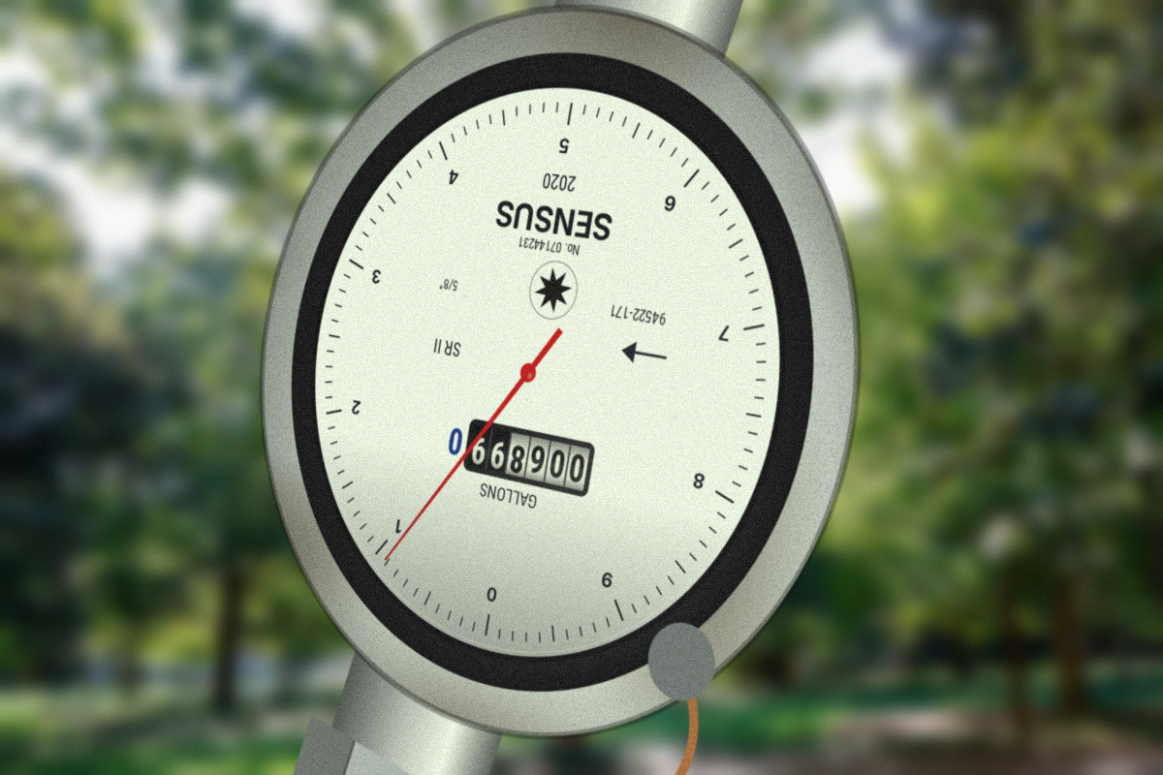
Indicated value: 68990.9 gal
